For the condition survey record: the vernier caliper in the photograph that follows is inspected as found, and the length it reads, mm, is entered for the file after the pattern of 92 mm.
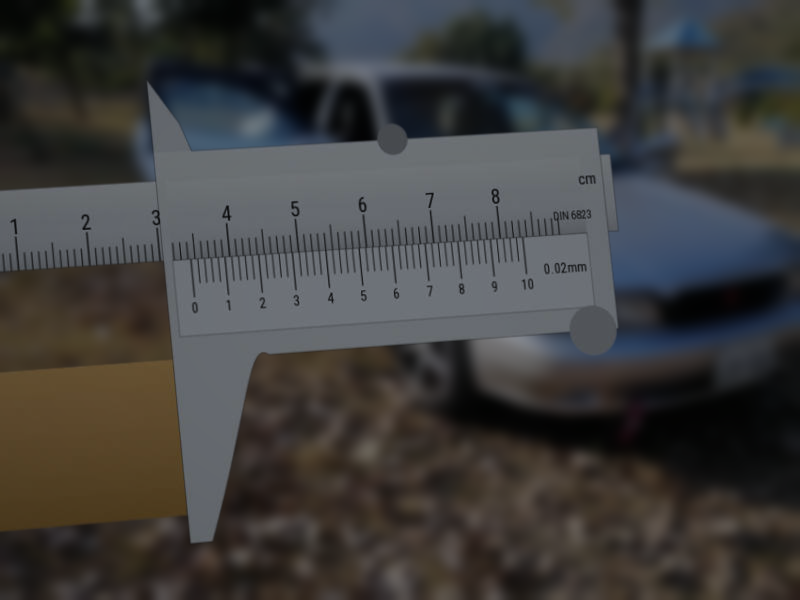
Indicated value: 34.4 mm
